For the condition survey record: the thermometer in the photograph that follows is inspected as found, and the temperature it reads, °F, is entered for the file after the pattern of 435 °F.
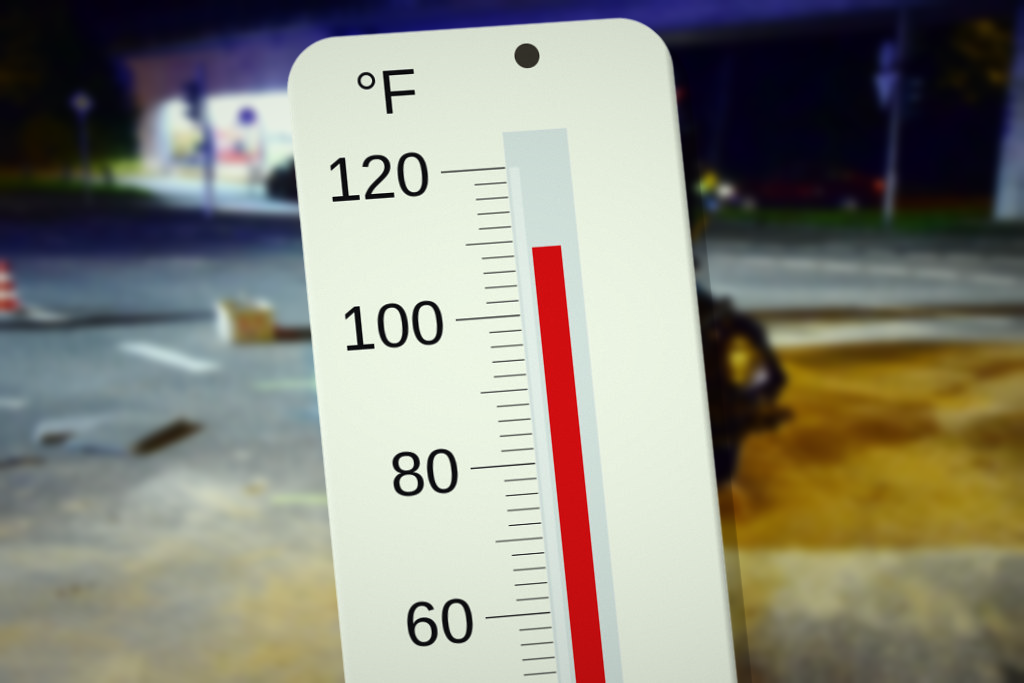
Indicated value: 109 °F
